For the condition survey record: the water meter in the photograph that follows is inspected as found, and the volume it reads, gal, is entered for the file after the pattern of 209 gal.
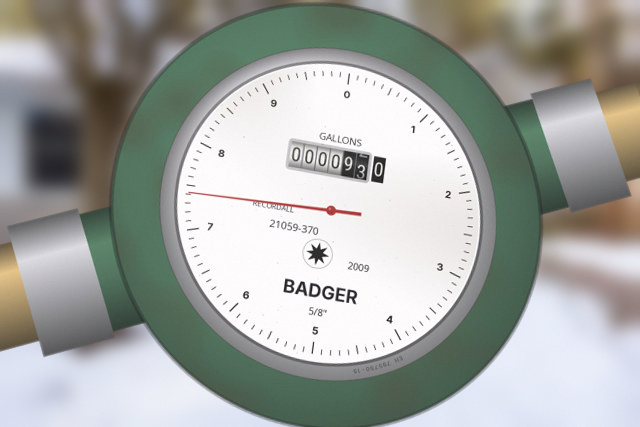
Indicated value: 927.4 gal
